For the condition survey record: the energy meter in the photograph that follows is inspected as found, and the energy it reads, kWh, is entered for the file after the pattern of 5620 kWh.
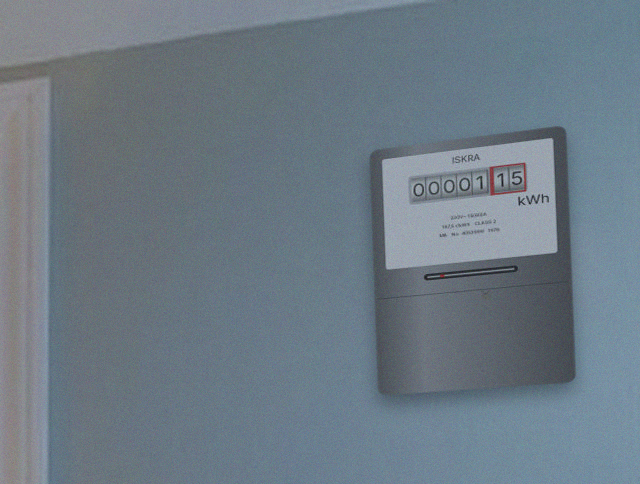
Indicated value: 1.15 kWh
